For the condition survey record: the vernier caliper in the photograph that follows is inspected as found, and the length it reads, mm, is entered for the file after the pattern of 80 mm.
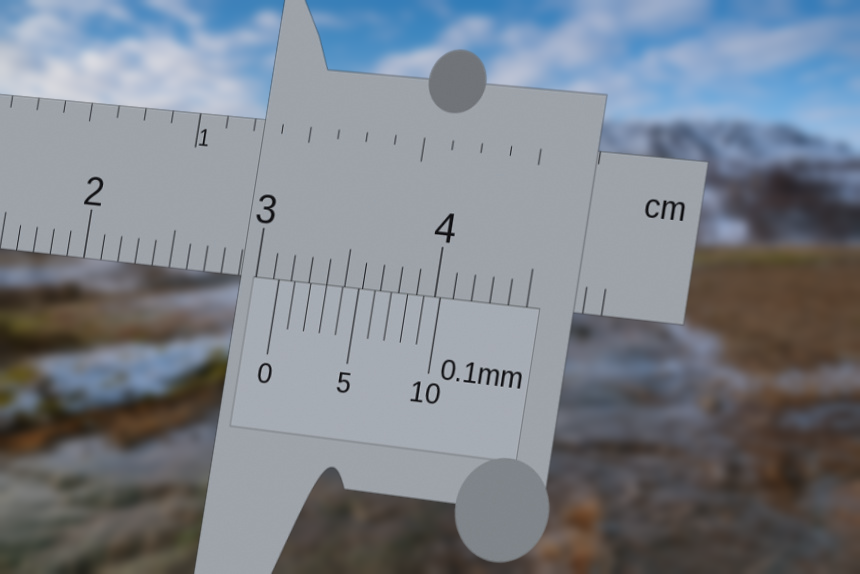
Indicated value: 31.3 mm
